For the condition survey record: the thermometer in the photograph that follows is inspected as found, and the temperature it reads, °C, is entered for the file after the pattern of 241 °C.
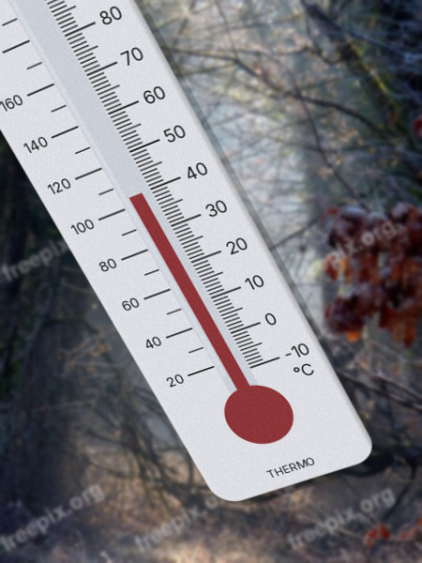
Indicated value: 40 °C
